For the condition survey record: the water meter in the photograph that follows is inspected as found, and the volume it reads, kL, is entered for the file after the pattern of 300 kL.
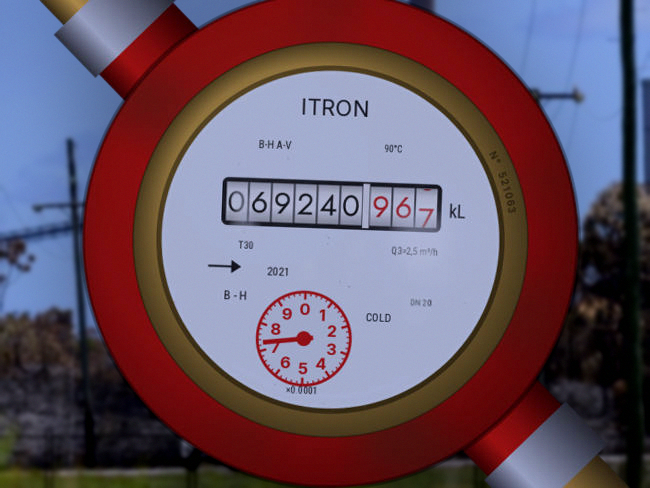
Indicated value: 69240.9667 kL
